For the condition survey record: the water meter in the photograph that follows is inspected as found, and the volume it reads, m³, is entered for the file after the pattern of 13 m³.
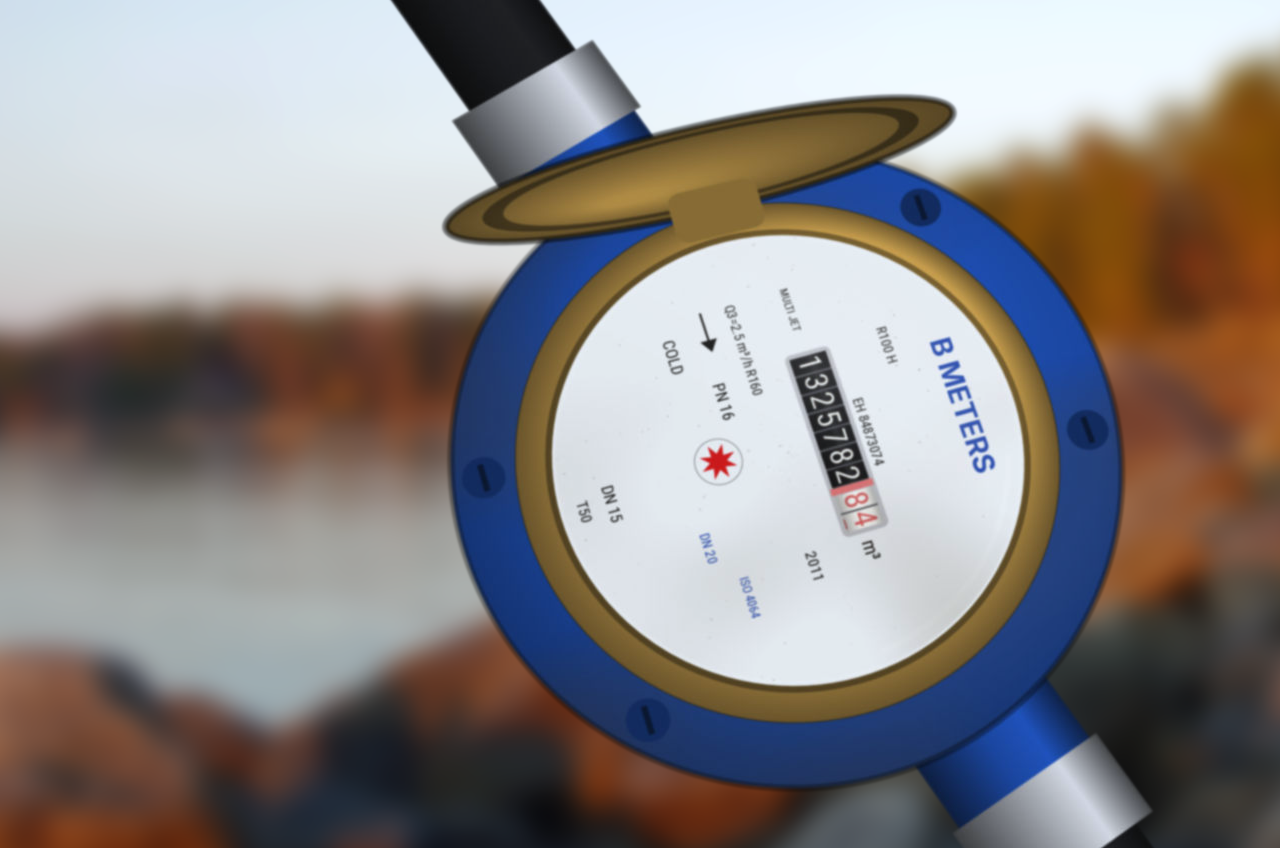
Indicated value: 1325782.84 m³
